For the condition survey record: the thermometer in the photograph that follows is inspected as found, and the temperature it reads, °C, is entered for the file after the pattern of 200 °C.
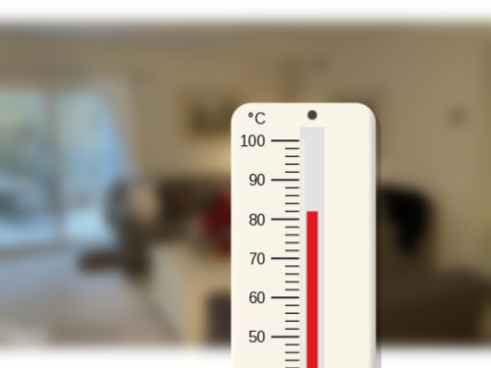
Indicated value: 82 °C
